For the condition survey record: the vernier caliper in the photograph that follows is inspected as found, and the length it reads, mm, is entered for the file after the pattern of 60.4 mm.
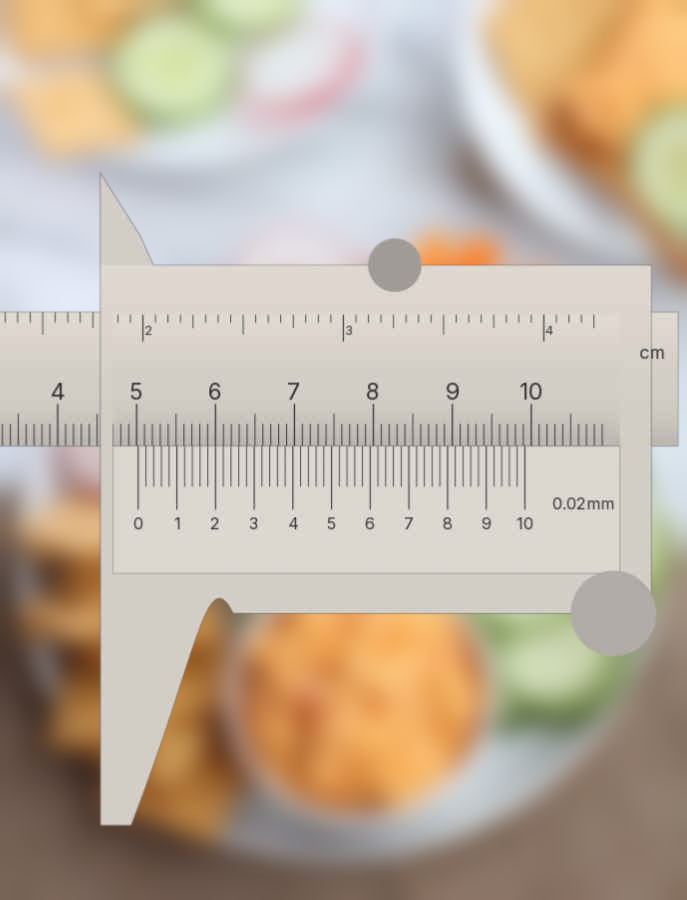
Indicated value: 50.2 mm
